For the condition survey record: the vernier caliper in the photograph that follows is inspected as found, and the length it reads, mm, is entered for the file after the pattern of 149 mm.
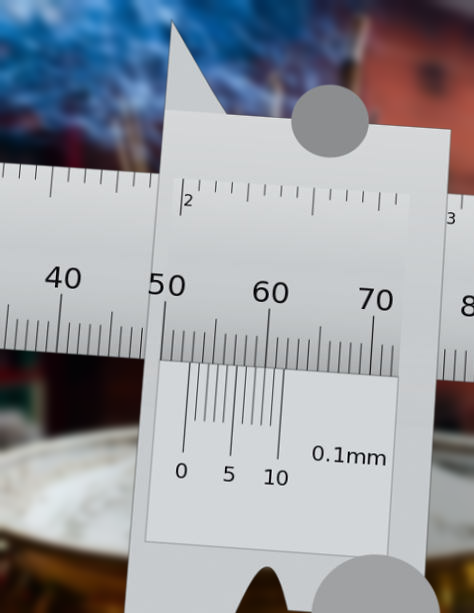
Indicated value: 52.8 mm
